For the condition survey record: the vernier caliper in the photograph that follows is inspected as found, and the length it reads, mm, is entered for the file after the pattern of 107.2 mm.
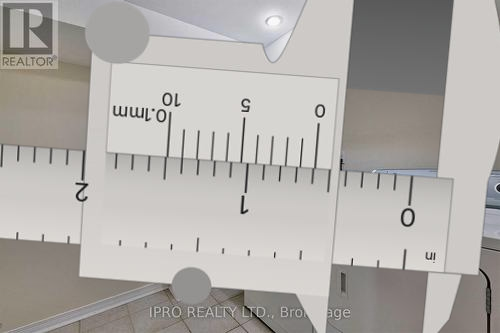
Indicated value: 5.9 mm
